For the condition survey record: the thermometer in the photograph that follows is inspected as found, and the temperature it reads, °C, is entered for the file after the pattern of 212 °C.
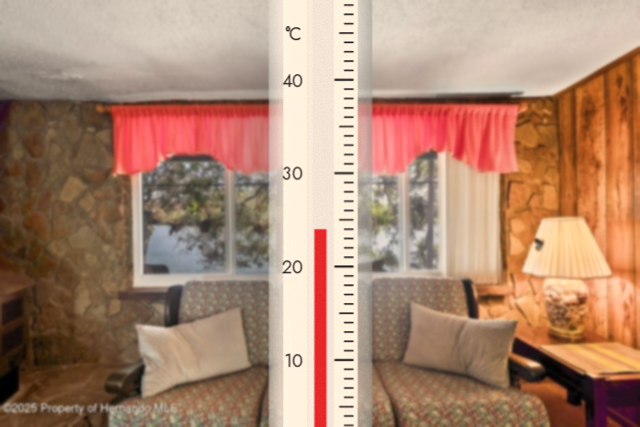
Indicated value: 24 °C
